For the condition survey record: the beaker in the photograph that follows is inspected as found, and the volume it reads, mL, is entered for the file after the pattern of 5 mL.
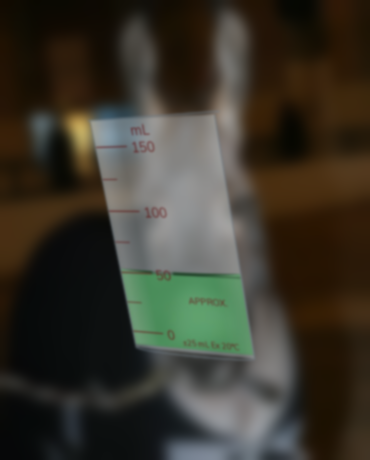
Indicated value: 50 mL
